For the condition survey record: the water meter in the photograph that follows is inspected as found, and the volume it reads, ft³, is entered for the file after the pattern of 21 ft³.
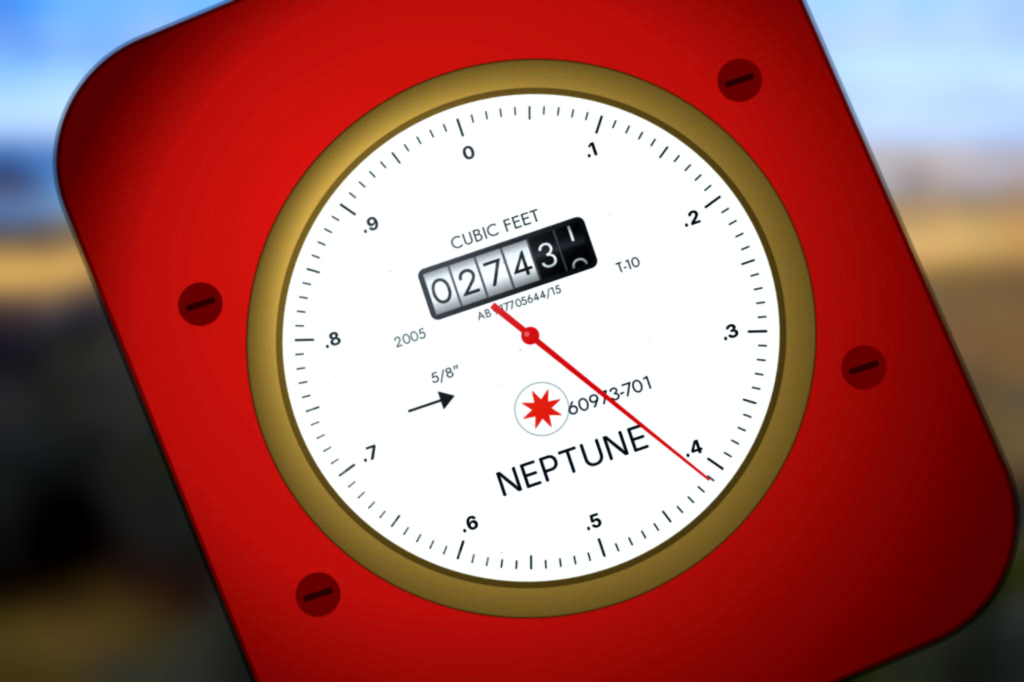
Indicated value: 27431.41 ft³
